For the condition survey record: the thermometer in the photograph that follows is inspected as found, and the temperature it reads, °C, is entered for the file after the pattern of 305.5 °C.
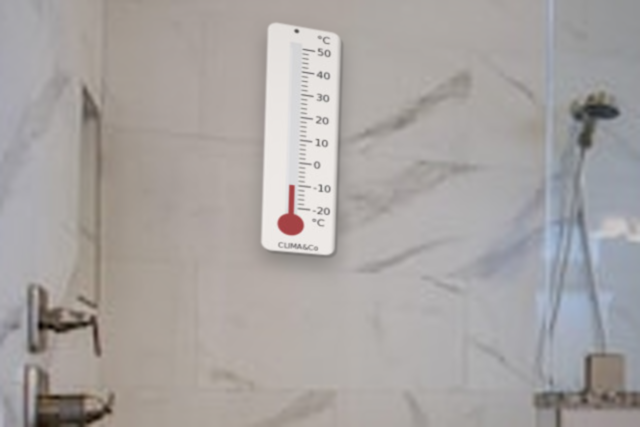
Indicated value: -10 °C
